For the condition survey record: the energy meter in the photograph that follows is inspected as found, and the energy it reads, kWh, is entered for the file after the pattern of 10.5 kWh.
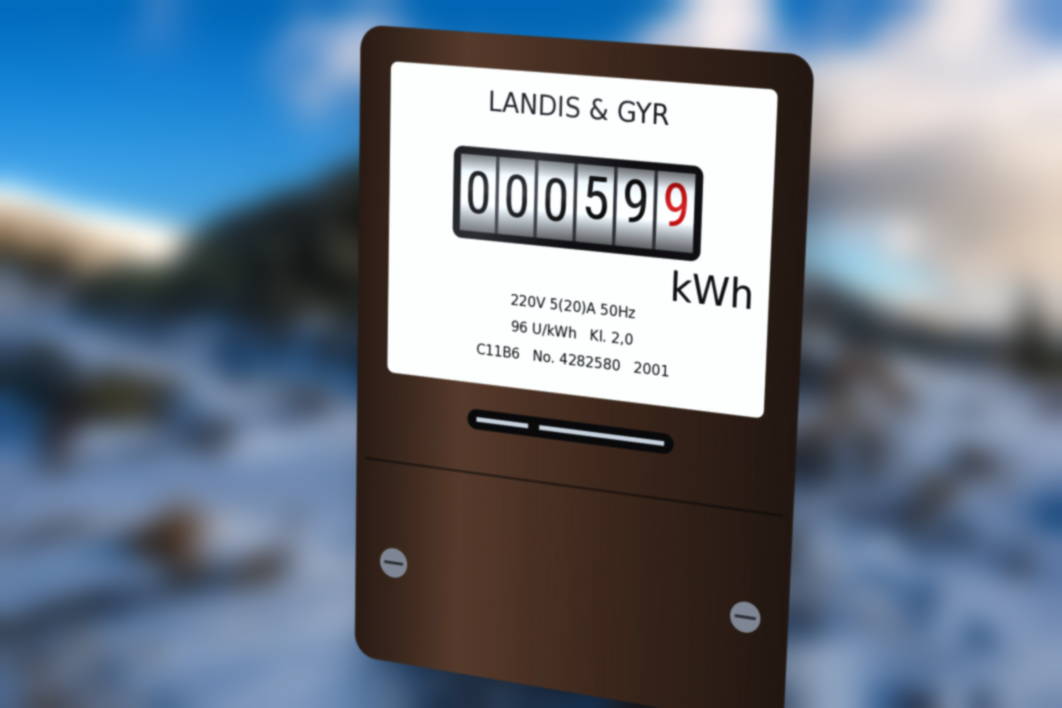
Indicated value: 59.9 kWh
